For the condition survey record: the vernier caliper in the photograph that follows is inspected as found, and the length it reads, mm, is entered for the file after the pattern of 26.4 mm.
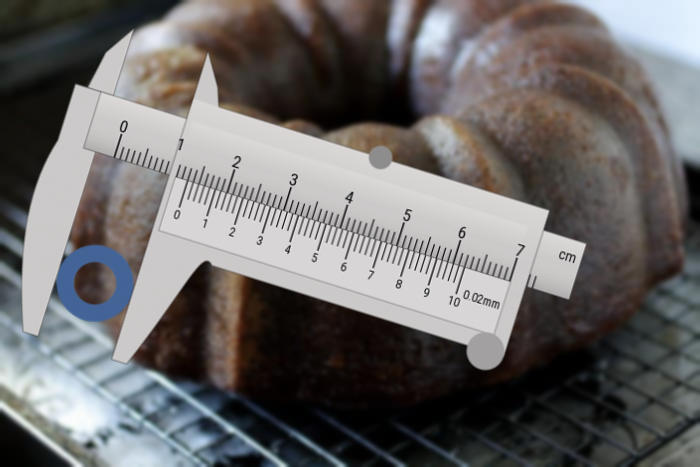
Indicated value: 13.0 mm
